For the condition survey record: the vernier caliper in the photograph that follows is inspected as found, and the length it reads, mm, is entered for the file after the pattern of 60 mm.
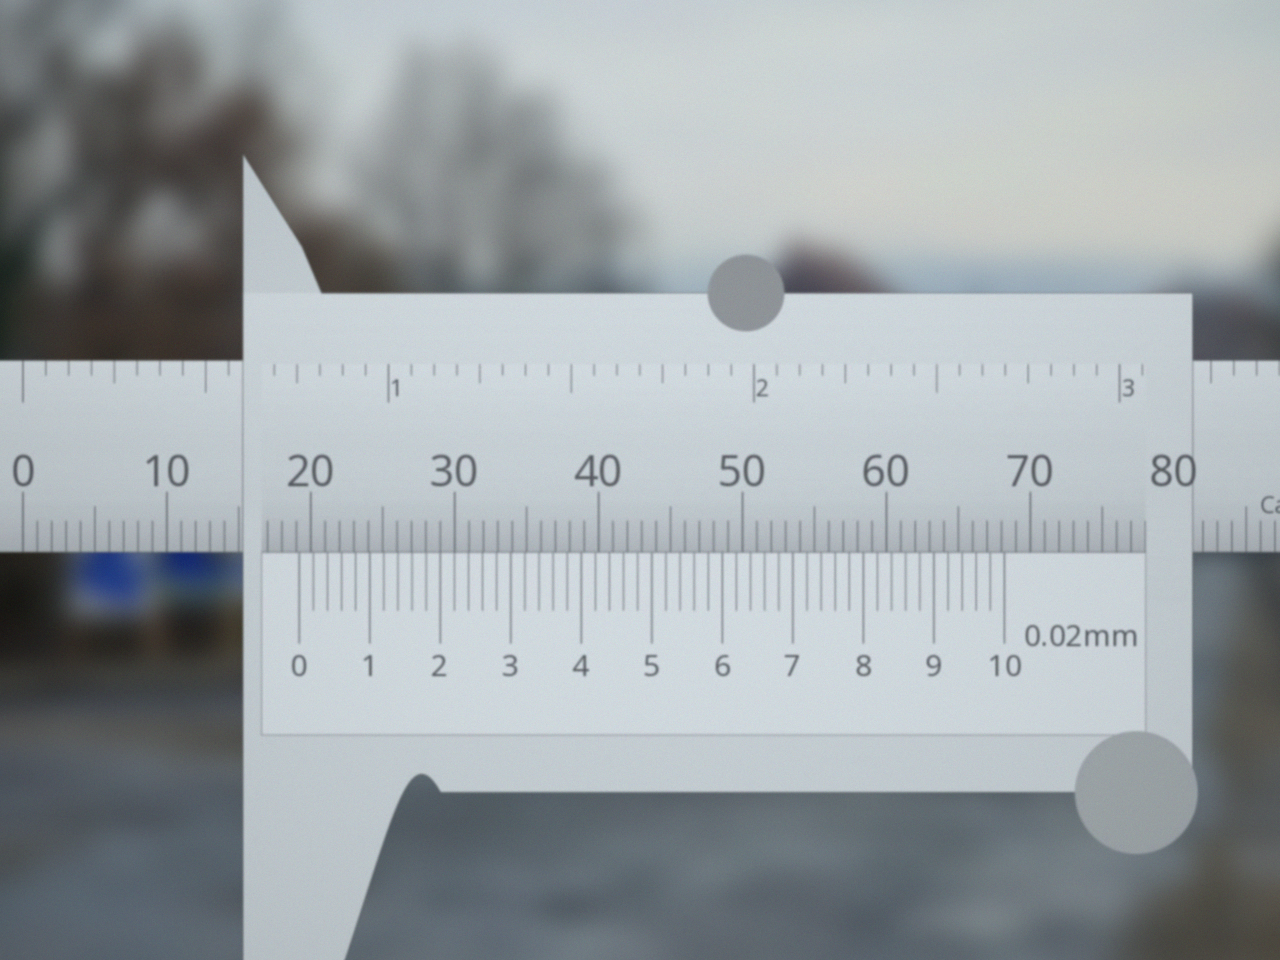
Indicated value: 19.2 mm
